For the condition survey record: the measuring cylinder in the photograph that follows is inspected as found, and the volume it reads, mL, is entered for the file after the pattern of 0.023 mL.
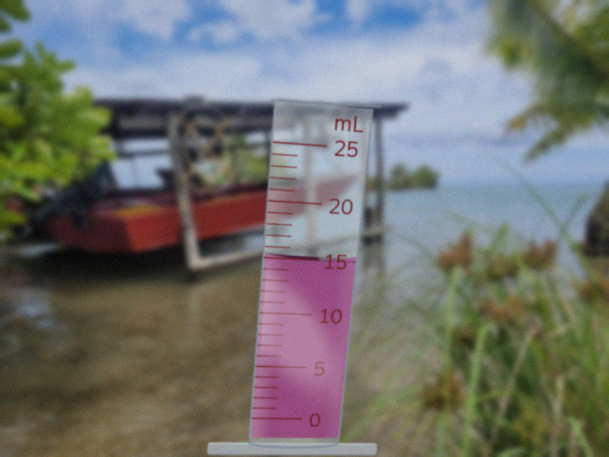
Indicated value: 15 mL
